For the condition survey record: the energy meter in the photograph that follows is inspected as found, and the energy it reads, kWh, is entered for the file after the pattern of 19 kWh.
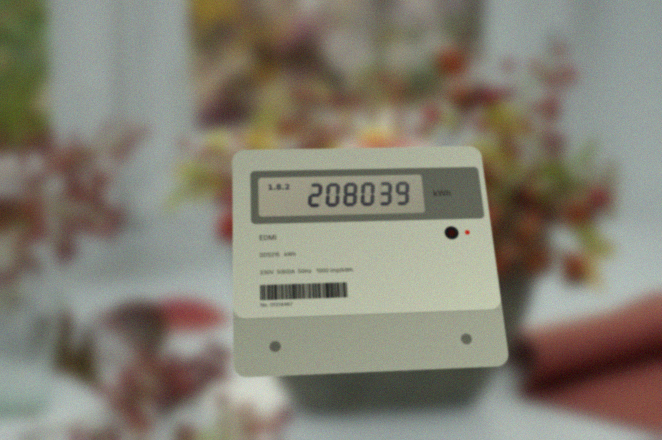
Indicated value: 208039 kWh
